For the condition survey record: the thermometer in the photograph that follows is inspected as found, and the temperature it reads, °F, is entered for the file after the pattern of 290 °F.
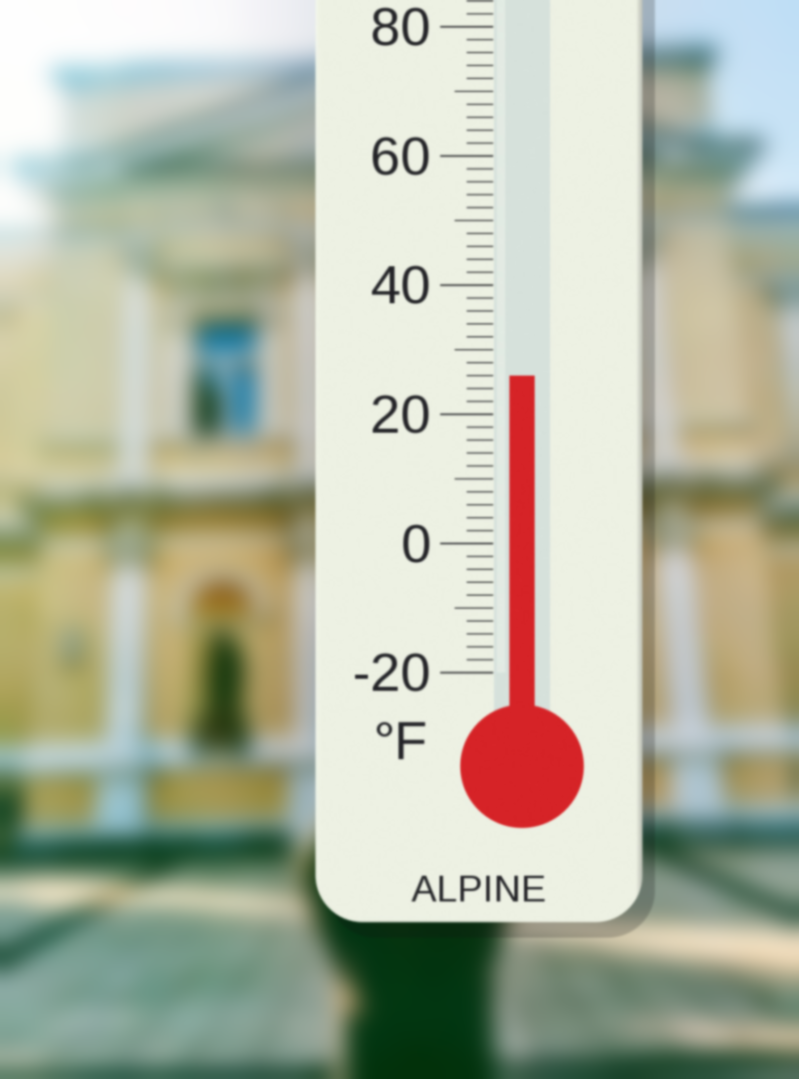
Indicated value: 26 °F
